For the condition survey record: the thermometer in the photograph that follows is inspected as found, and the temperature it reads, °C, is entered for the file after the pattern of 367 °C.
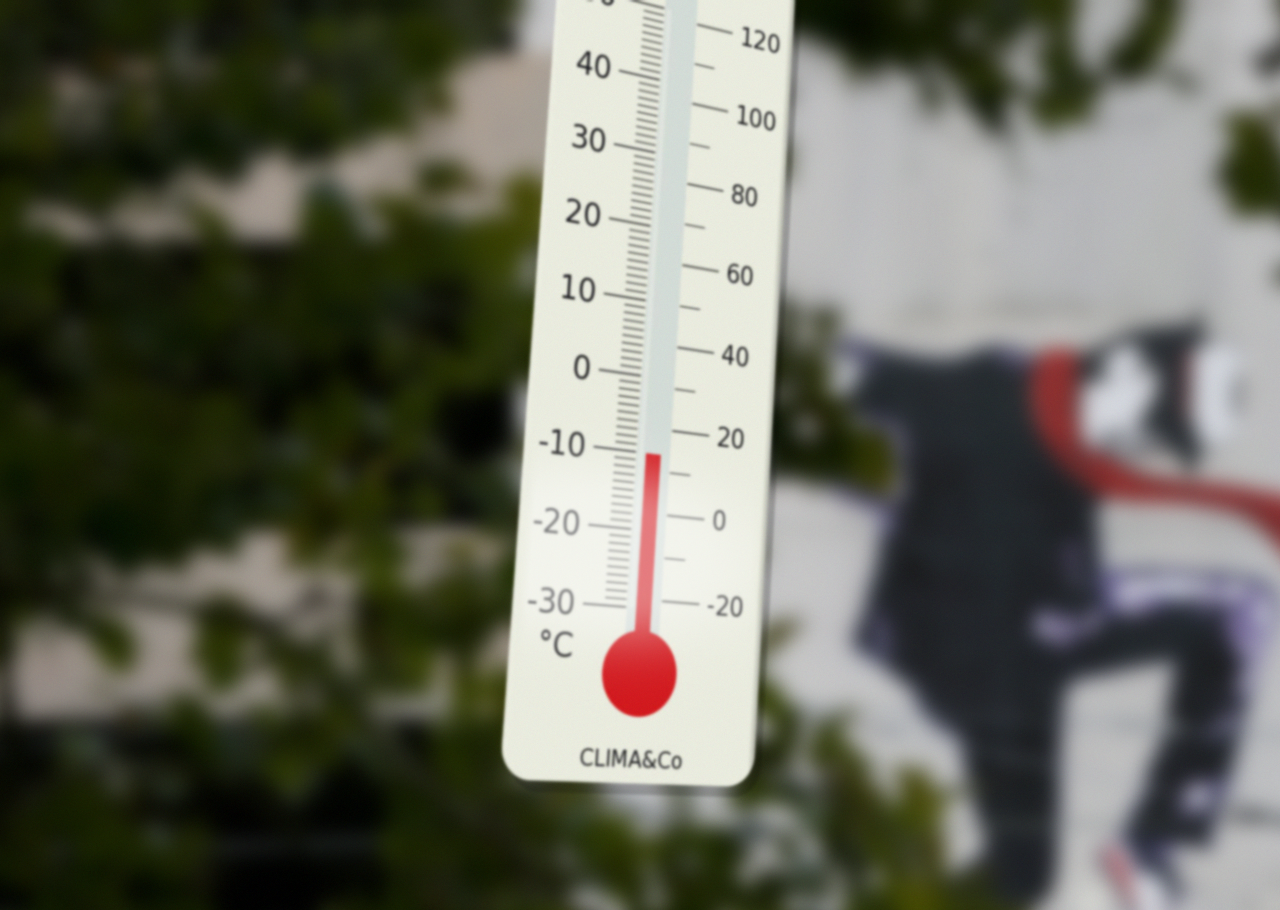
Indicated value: -10 °C
